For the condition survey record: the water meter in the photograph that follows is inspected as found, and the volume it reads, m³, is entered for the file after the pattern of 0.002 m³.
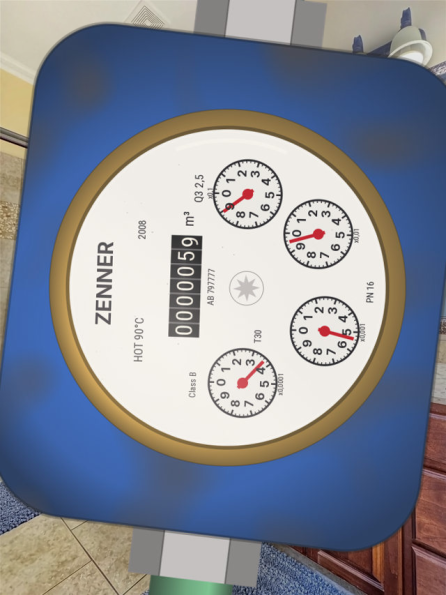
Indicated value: 58.8953 m³
